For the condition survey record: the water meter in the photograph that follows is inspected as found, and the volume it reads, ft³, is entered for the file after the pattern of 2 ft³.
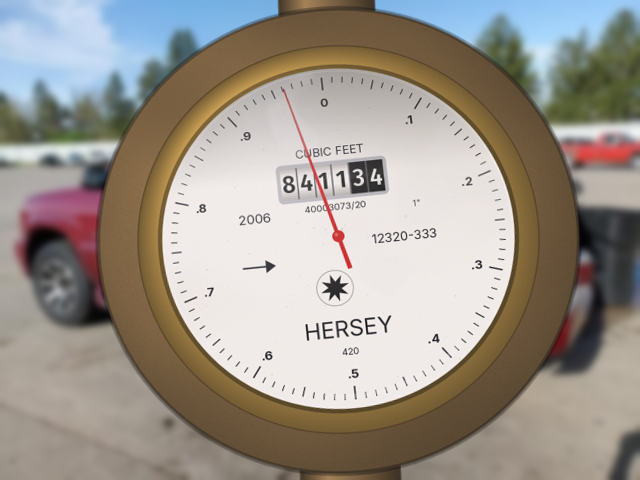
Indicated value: 841133.96 ft³
